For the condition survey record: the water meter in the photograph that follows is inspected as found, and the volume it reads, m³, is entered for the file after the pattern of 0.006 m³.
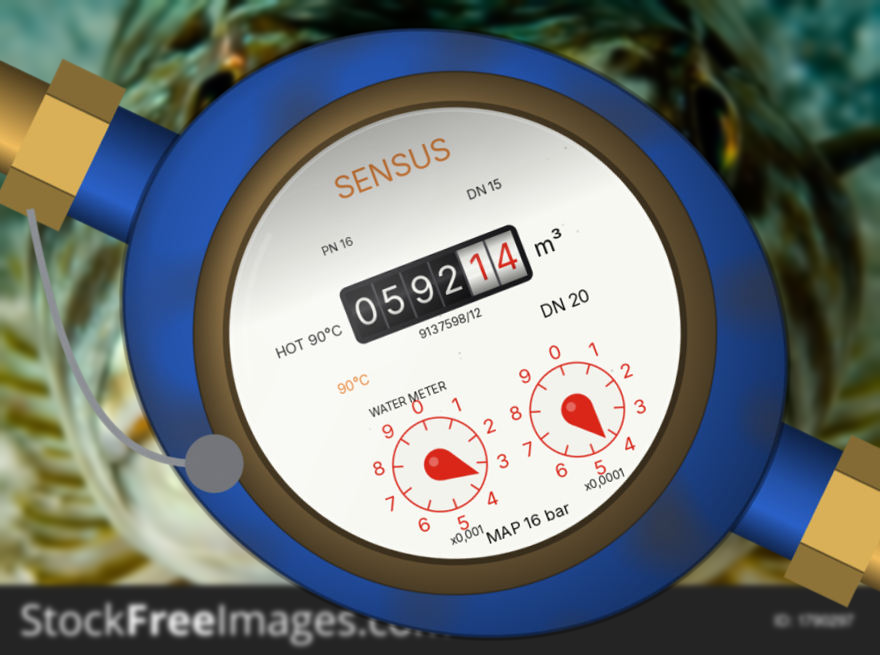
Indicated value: 592.1434 m³
